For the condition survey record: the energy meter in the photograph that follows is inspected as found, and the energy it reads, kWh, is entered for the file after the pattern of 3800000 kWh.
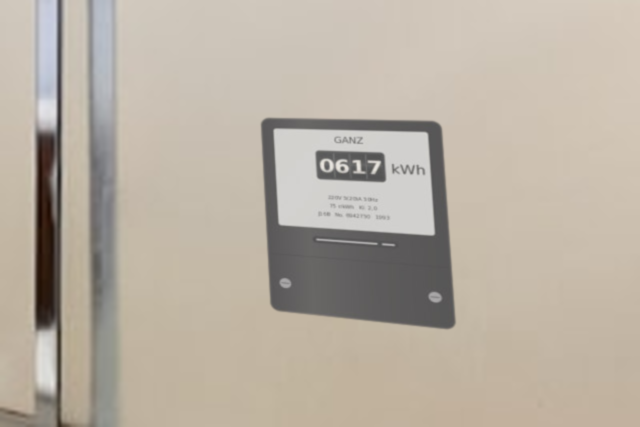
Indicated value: 617 kWh
